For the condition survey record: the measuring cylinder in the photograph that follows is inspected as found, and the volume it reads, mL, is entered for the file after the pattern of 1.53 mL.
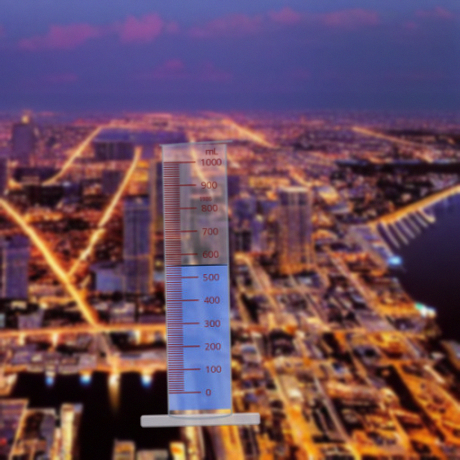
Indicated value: 550 mL
